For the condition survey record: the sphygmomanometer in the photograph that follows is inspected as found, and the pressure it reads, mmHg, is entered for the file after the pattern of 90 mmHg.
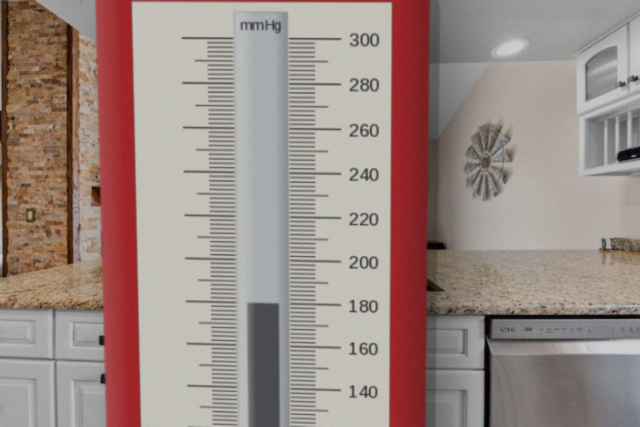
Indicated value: 180 mmHg
